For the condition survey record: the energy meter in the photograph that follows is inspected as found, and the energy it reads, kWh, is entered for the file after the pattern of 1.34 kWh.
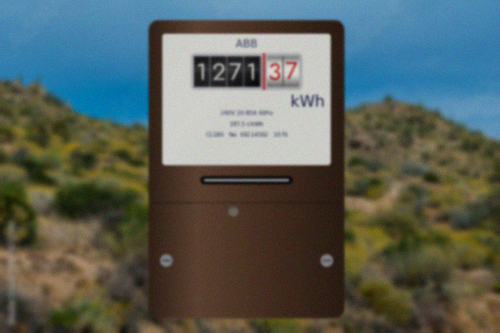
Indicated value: 1271.37 kWh
